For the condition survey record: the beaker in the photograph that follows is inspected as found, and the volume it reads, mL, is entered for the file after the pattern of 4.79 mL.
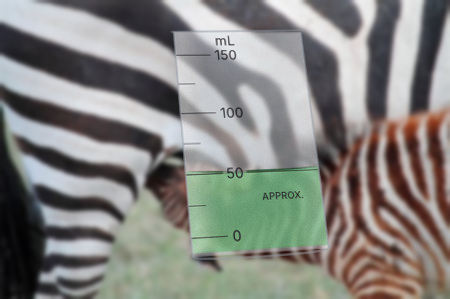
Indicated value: 50 mL
